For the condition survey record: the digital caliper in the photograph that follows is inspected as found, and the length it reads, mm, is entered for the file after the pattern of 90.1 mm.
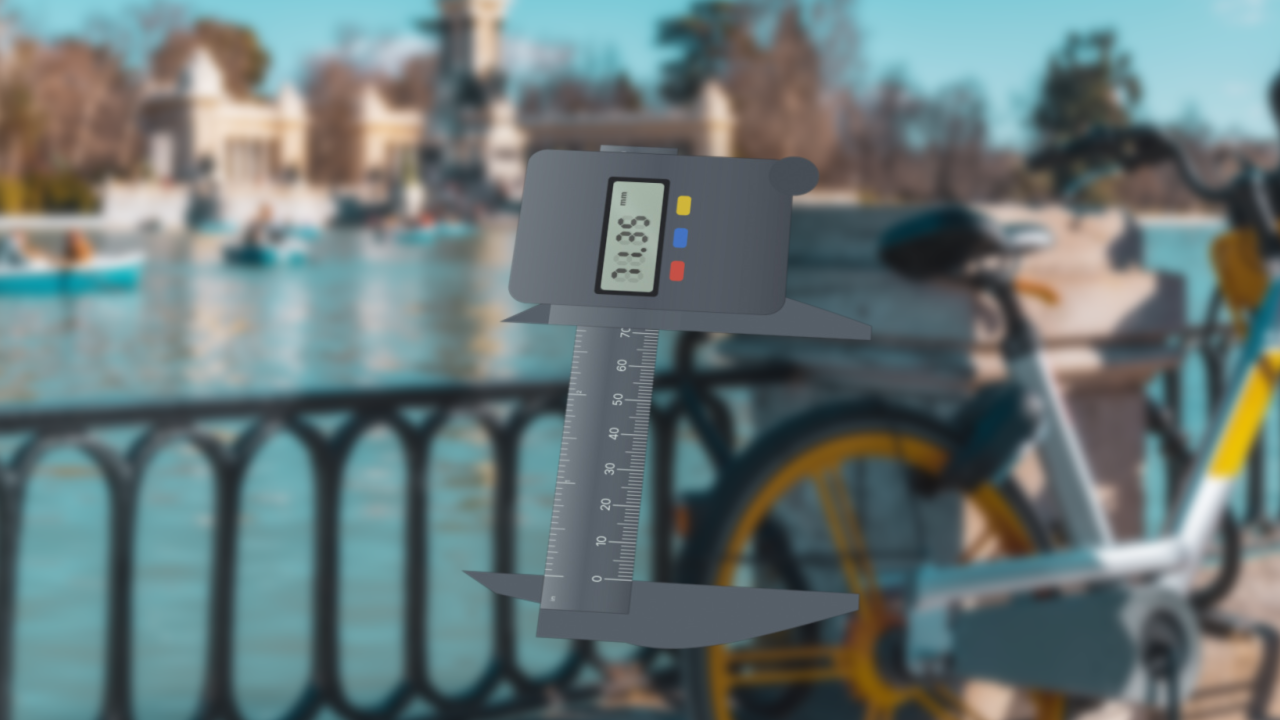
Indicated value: 71.35 mm
